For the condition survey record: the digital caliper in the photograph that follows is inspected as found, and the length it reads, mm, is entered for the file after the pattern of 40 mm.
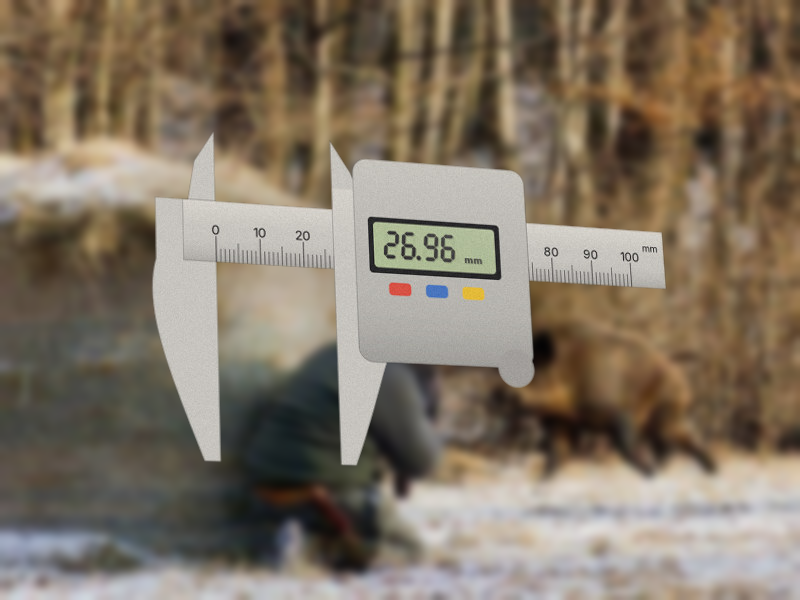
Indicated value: 26.96 mm
